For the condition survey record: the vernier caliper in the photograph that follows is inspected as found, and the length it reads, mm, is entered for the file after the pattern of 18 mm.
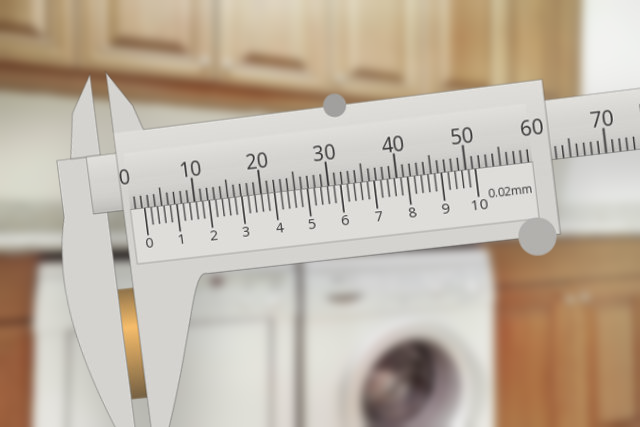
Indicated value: 2.4 mm
